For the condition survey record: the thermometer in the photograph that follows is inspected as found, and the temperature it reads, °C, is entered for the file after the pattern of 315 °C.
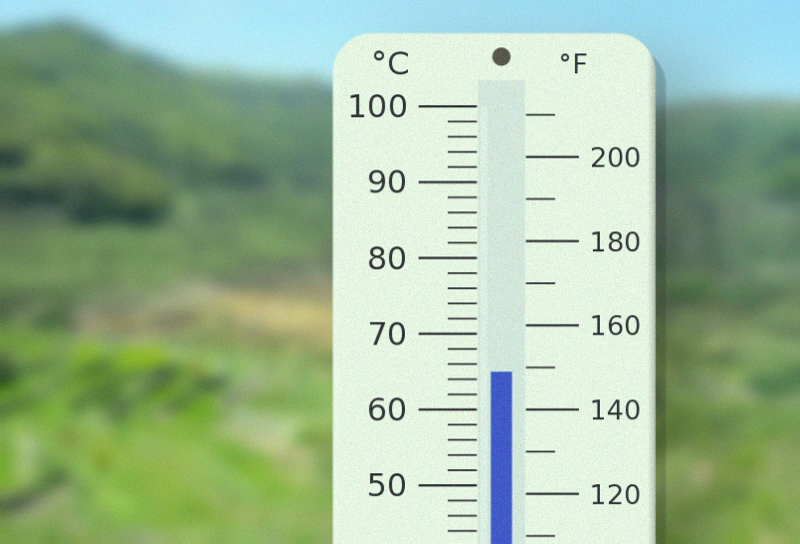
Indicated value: 65 °C
